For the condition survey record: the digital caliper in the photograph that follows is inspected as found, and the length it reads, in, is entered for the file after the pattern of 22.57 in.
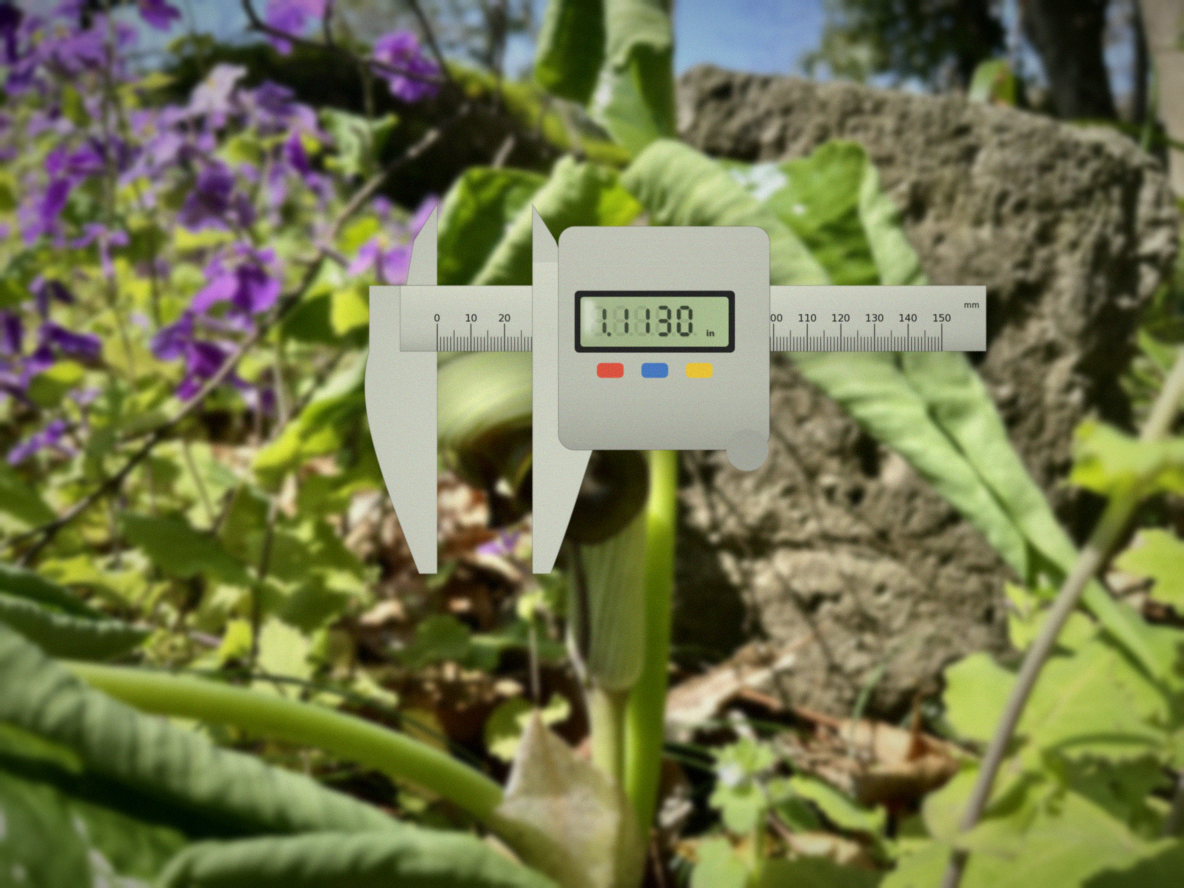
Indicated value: 1.1130 in
